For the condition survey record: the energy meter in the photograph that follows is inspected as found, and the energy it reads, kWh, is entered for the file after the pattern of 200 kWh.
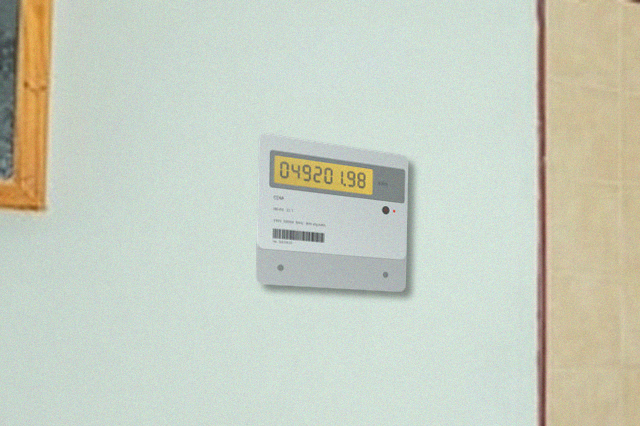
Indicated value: 49201.98 kWh
